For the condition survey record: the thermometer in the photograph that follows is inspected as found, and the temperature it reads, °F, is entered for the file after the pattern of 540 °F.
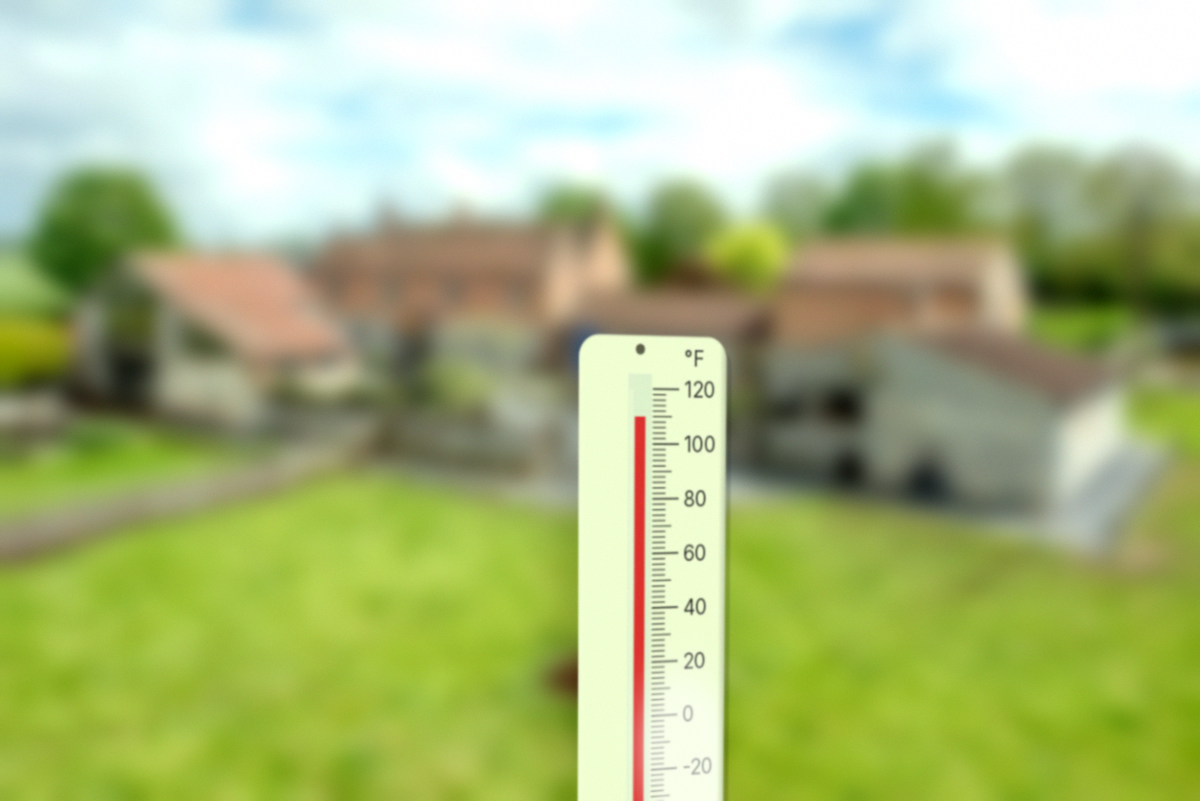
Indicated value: 110 °F
